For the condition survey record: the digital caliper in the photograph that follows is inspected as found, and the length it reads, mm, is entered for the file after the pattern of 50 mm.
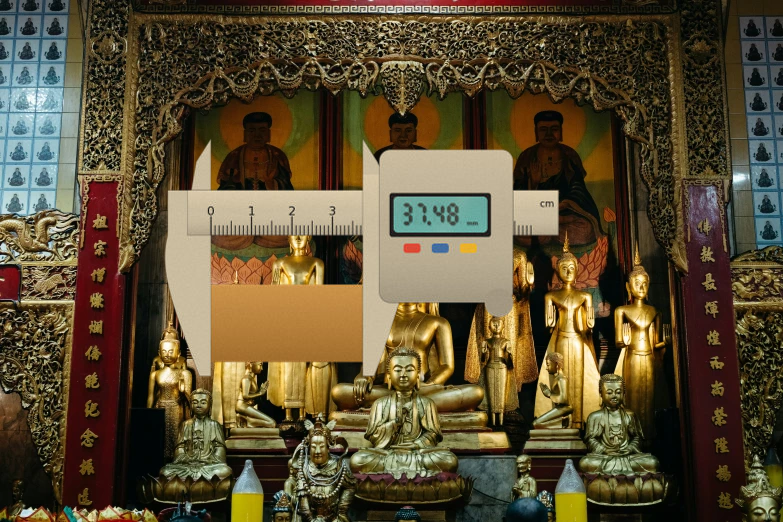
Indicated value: 37.48 mm
